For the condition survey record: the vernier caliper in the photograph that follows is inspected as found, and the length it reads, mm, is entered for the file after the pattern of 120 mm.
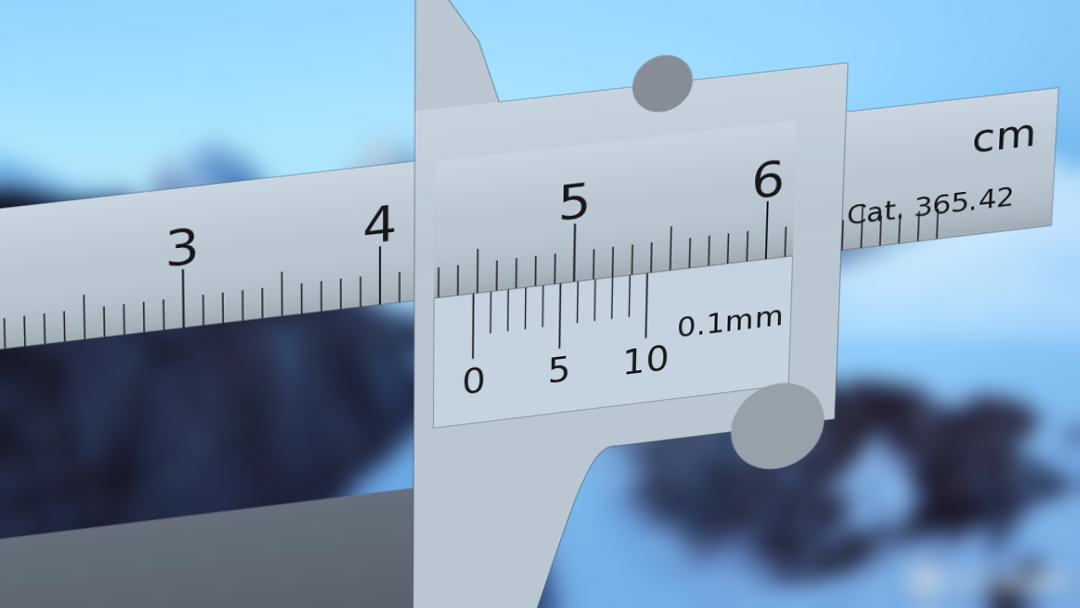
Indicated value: 44.8 mm
